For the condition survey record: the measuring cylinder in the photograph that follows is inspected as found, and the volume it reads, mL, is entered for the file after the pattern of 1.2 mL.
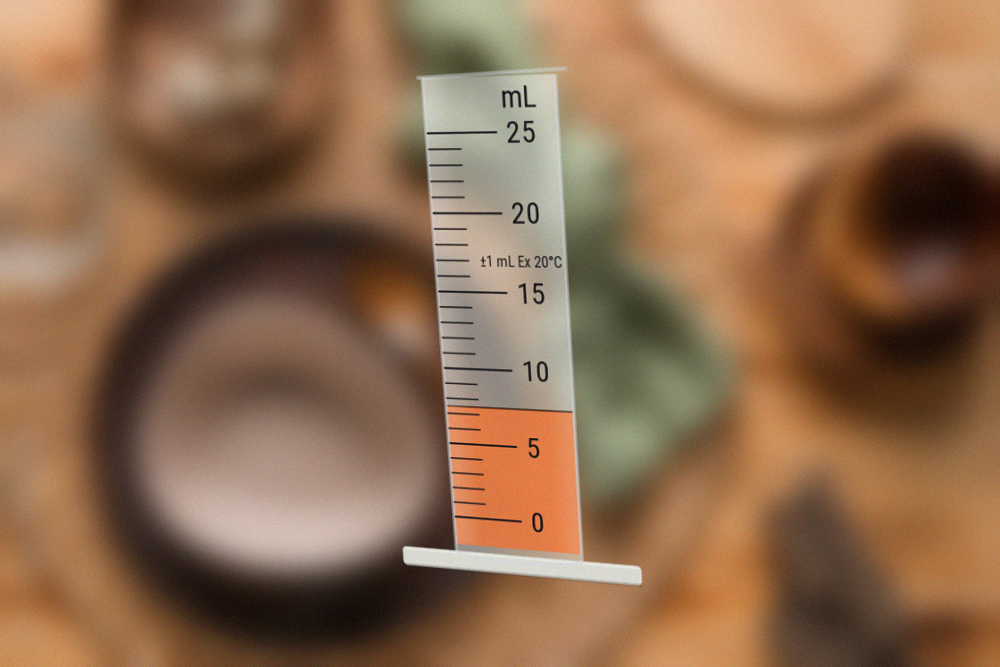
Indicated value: 7.5 mL
